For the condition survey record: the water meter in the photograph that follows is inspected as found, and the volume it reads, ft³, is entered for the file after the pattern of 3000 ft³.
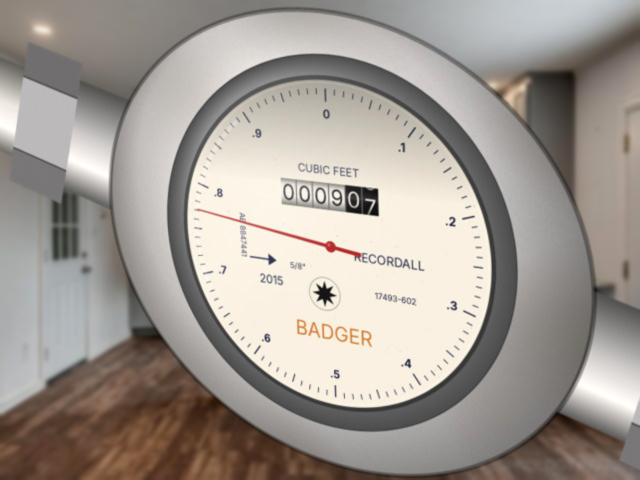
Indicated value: 906.77 ft³
